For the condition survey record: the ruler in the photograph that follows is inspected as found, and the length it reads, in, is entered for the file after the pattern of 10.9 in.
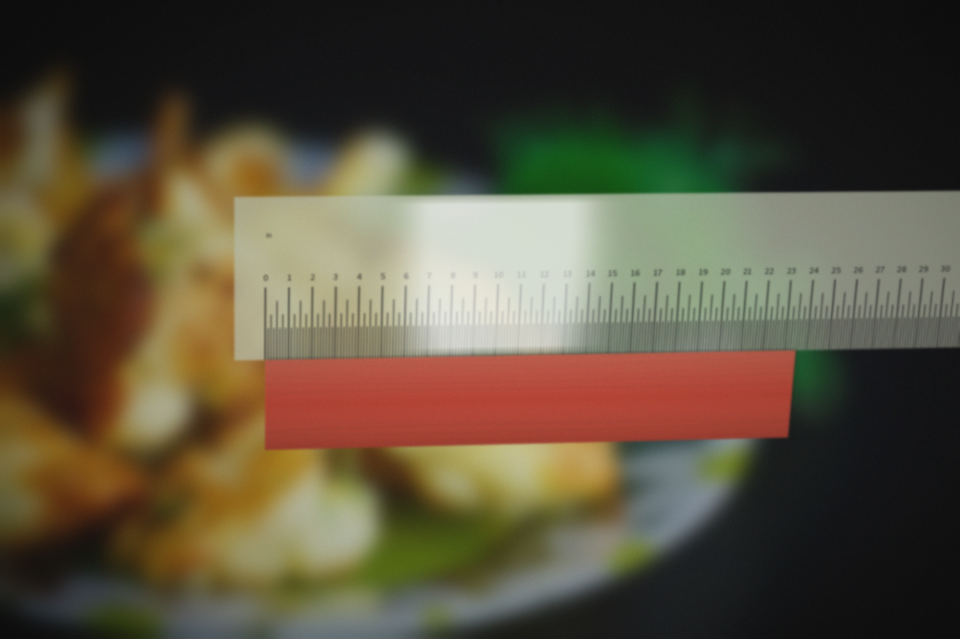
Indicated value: 23.5 in
